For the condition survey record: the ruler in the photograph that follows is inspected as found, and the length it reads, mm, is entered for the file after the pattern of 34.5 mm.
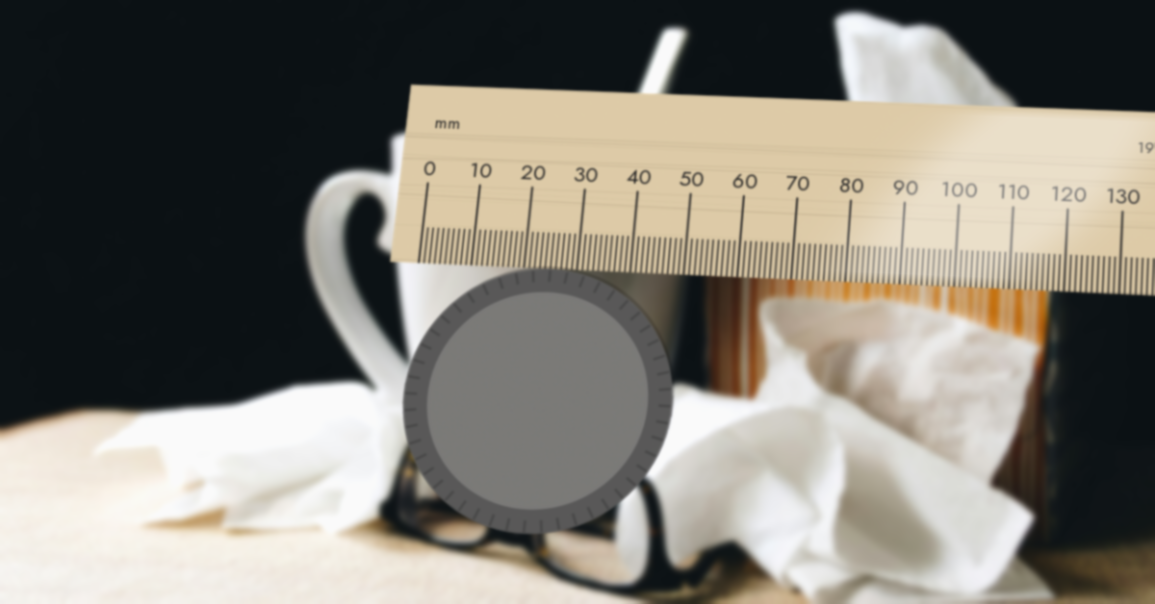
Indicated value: 50 mm
